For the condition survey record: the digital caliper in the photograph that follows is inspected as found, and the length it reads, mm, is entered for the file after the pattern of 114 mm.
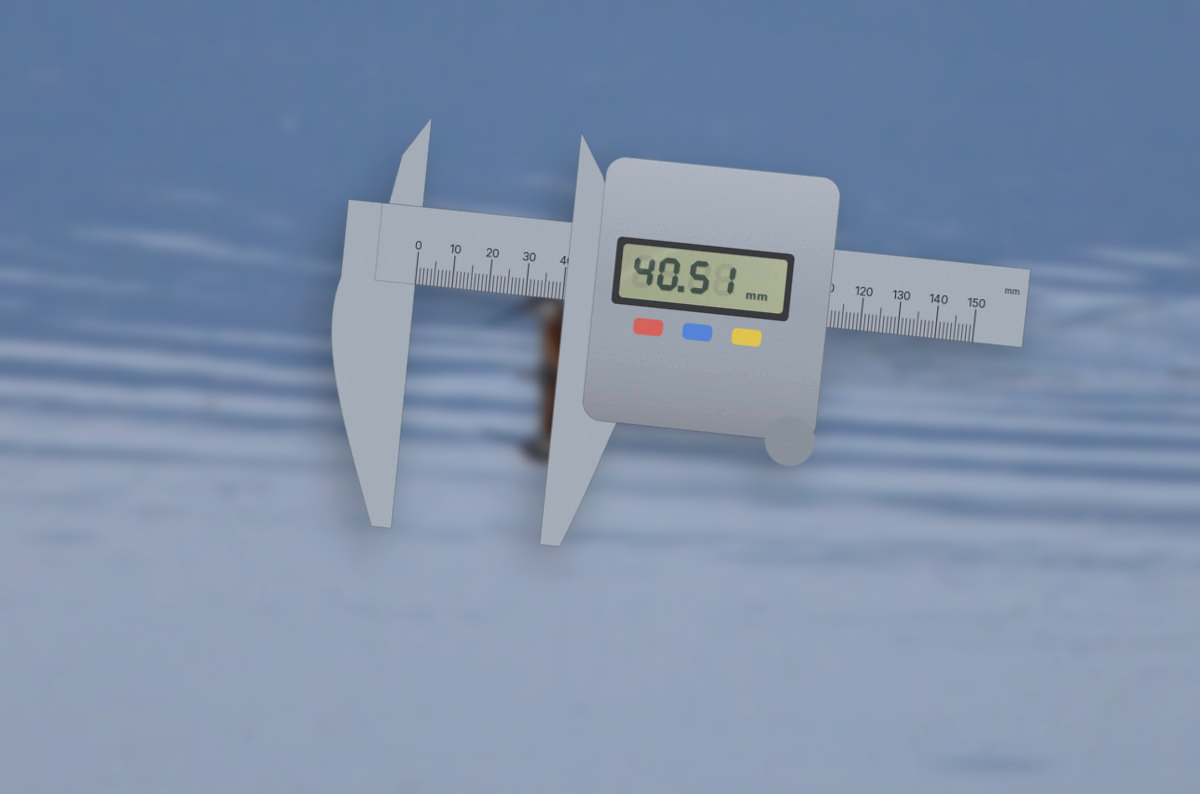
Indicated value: 40.51 mm
